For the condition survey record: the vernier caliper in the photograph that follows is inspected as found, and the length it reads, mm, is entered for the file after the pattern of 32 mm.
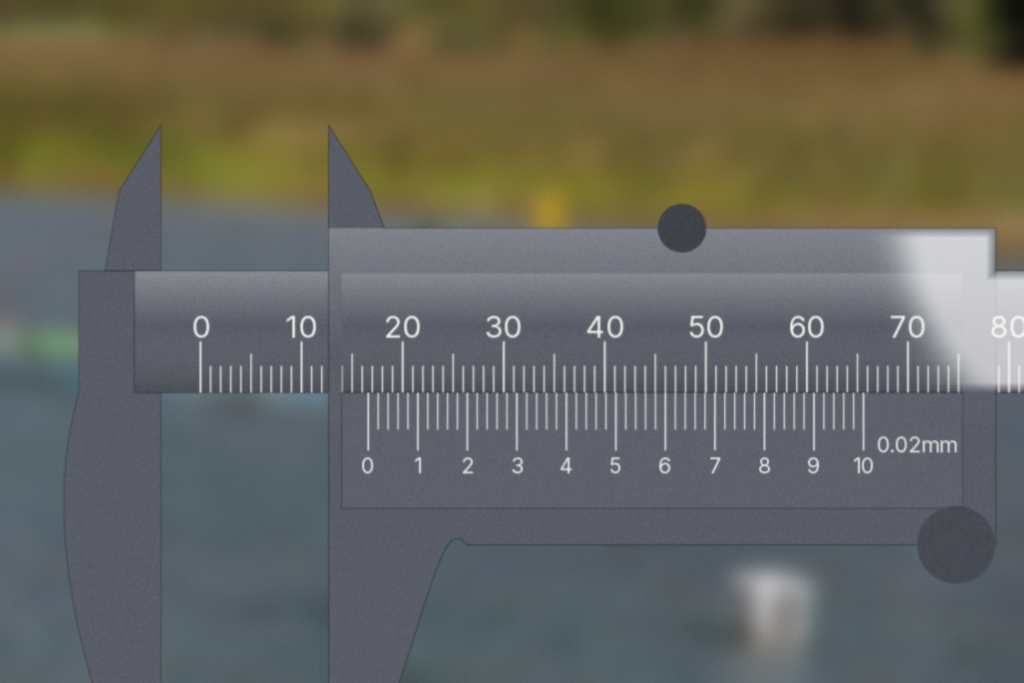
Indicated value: 16.6 mm
